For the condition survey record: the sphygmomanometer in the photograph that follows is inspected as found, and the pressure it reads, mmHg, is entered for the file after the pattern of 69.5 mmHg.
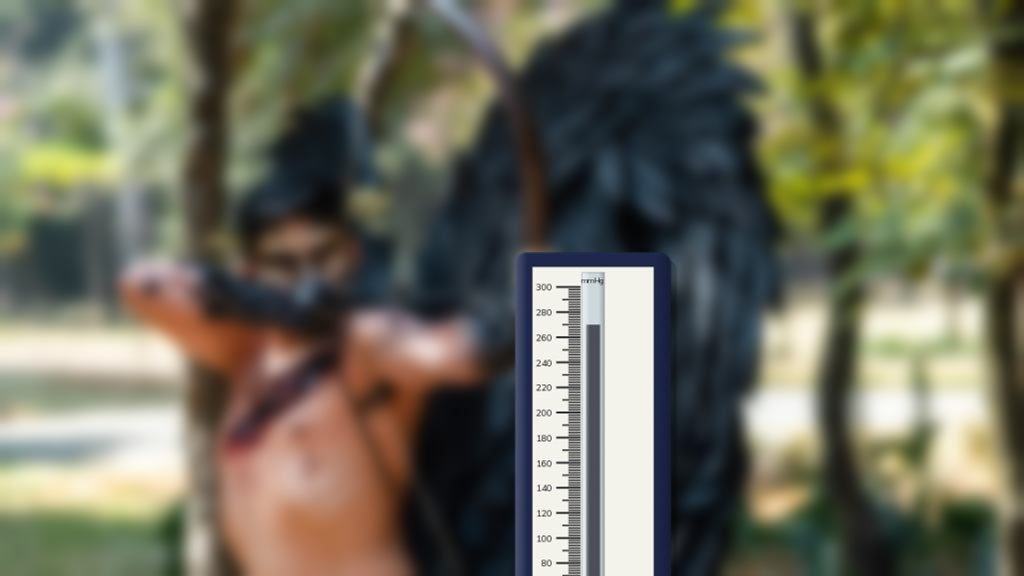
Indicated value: 270 mmHg
